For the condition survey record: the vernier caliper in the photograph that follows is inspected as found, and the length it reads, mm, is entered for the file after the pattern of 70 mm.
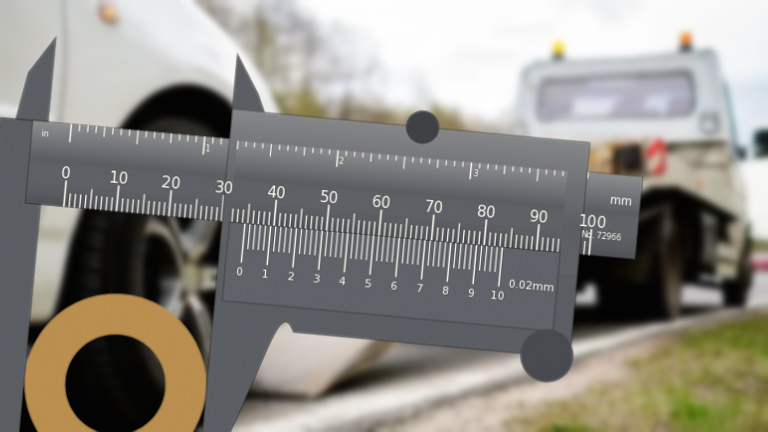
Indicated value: 34.5 mm
